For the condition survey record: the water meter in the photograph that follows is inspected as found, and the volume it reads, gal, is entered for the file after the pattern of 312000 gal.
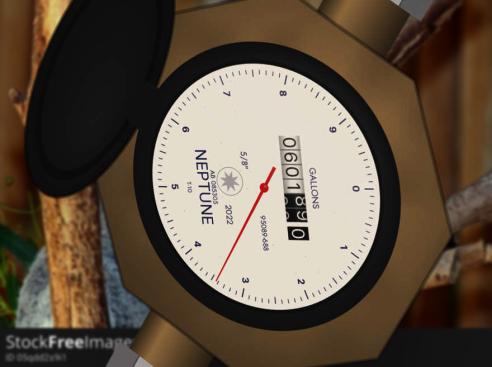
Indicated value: 601893.4 gal
